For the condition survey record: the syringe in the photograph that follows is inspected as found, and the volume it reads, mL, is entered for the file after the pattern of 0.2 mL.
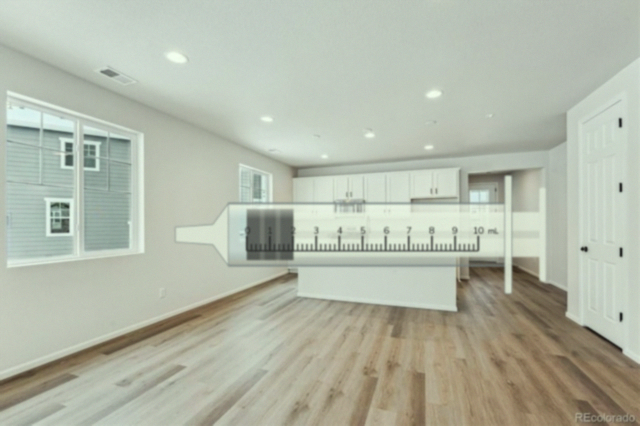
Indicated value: 0 mL
